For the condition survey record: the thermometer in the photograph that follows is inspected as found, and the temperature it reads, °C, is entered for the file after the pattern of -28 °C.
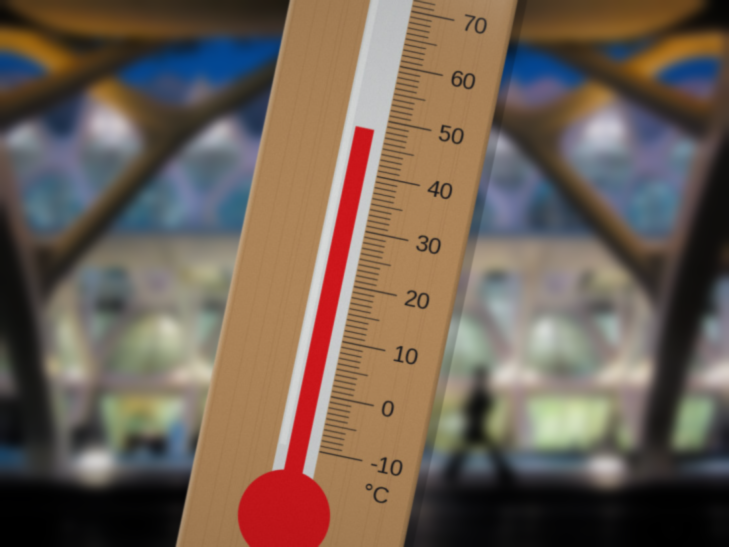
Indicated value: 48 °C
